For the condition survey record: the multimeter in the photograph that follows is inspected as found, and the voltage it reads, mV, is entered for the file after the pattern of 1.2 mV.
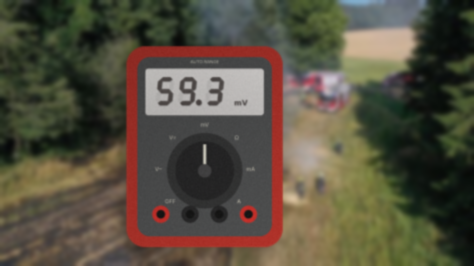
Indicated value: 59.3 mV
